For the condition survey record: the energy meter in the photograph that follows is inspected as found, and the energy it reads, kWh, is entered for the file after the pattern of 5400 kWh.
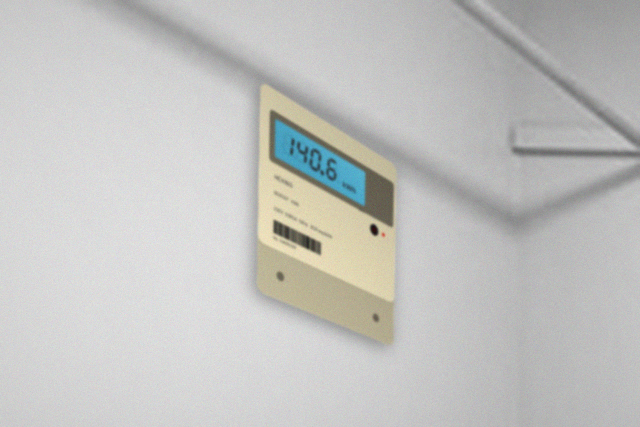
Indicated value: 140.6 kWh
